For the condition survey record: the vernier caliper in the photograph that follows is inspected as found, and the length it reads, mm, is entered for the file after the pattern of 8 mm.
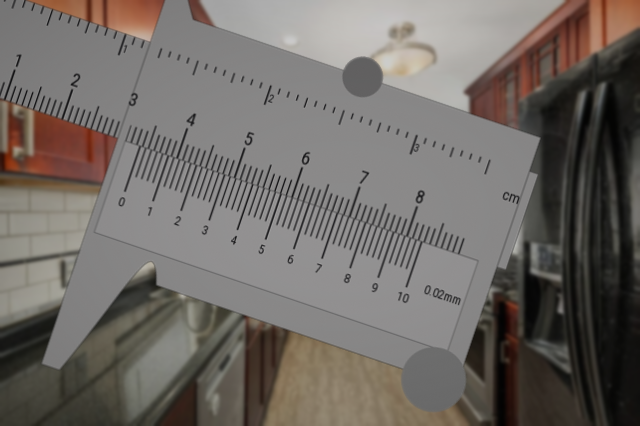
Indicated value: 33.6 mm
